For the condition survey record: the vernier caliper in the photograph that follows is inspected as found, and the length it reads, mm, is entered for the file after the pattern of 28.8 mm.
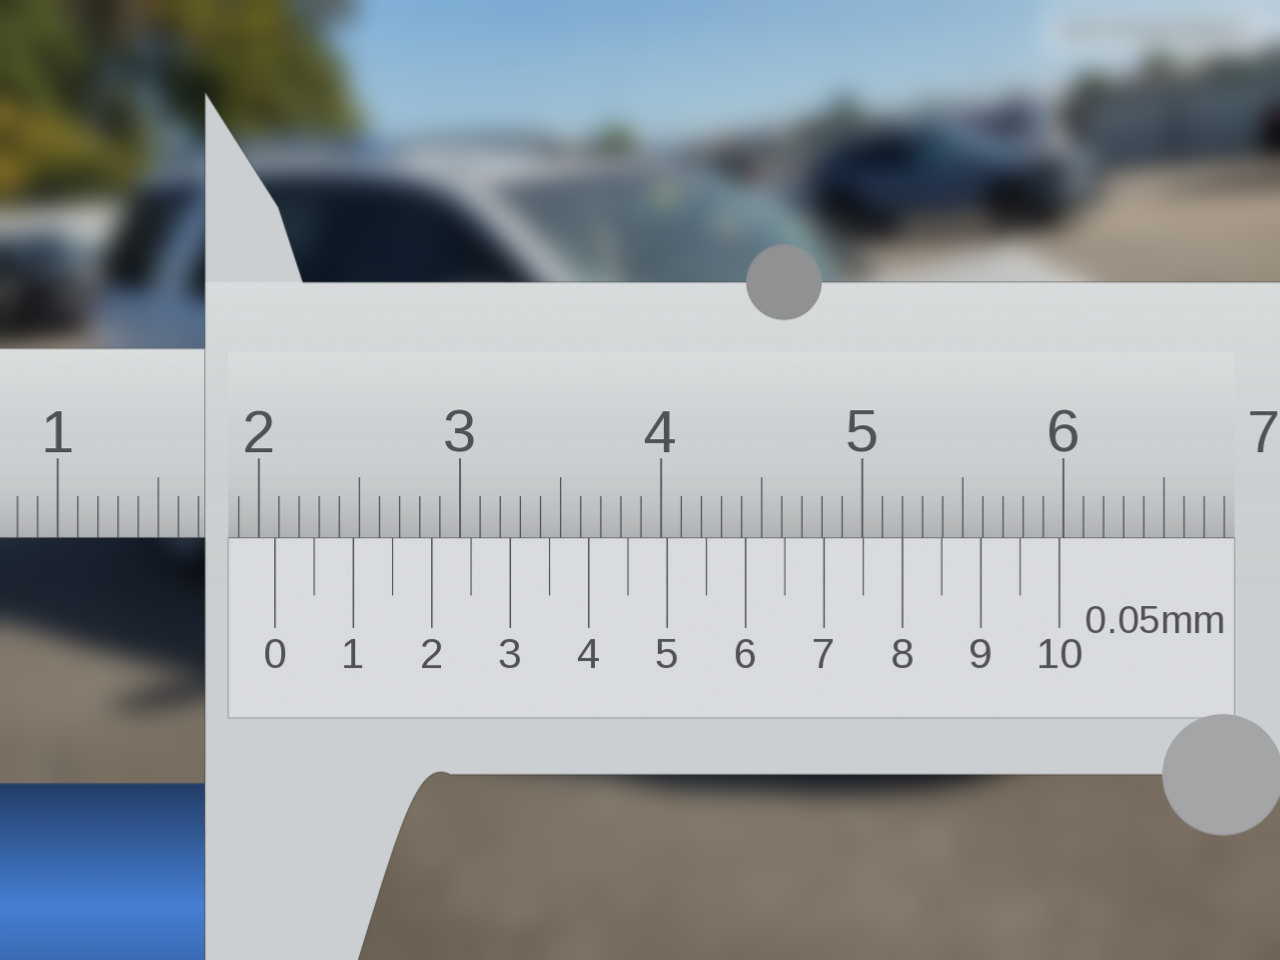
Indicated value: 20.8 mm
